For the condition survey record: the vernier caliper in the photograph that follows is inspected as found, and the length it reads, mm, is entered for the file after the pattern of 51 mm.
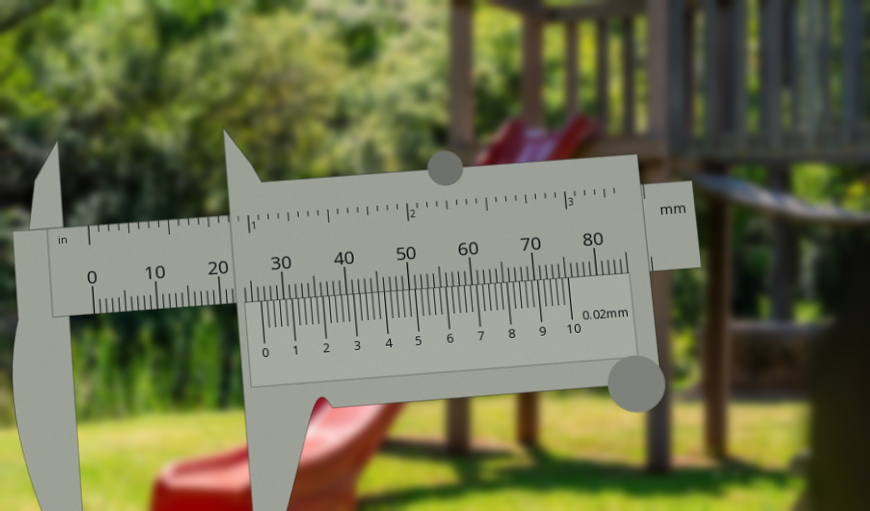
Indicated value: 26.4 mm
